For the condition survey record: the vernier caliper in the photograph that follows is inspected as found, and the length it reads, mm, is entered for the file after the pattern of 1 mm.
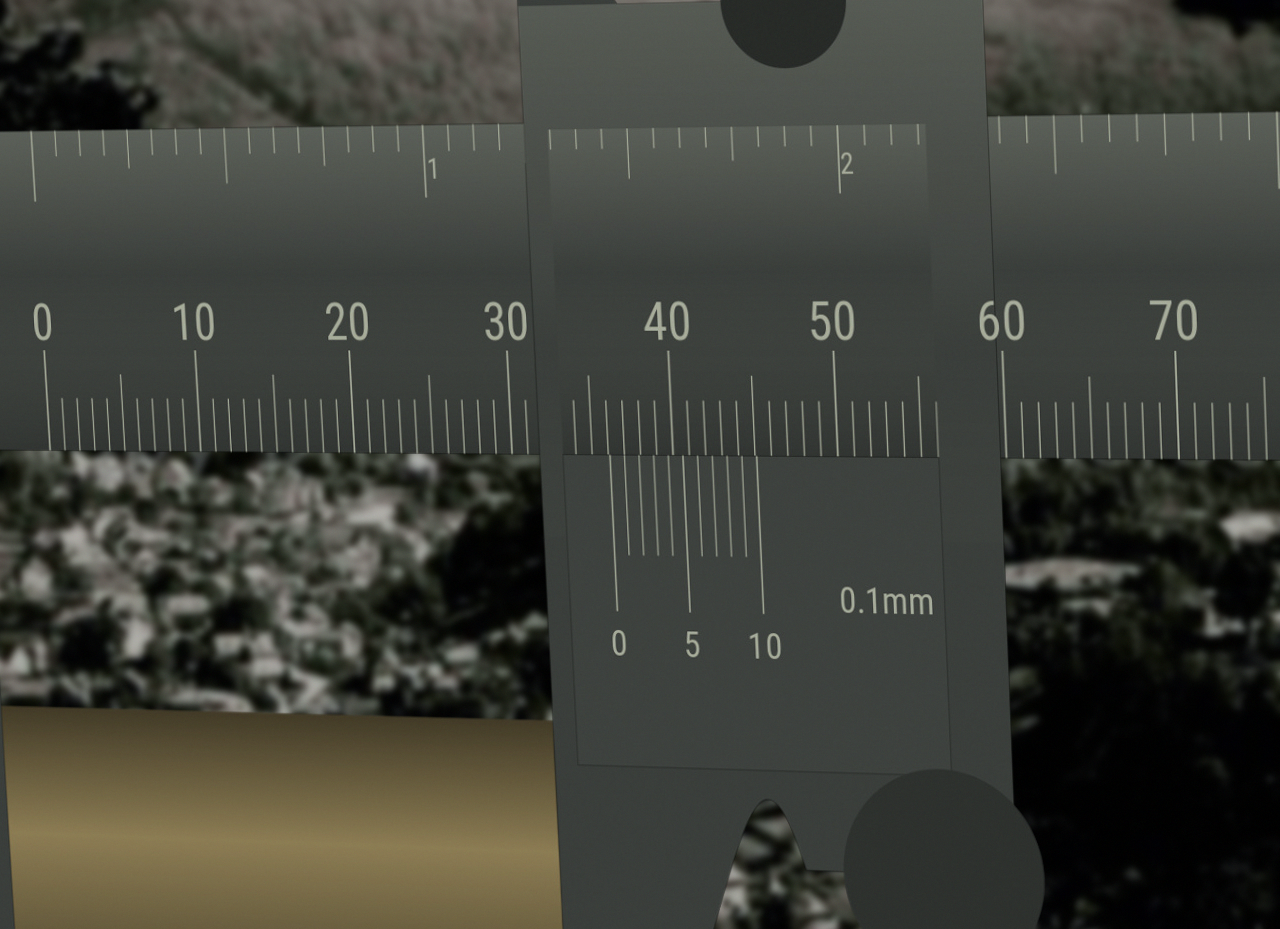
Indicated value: 36.1 mm
